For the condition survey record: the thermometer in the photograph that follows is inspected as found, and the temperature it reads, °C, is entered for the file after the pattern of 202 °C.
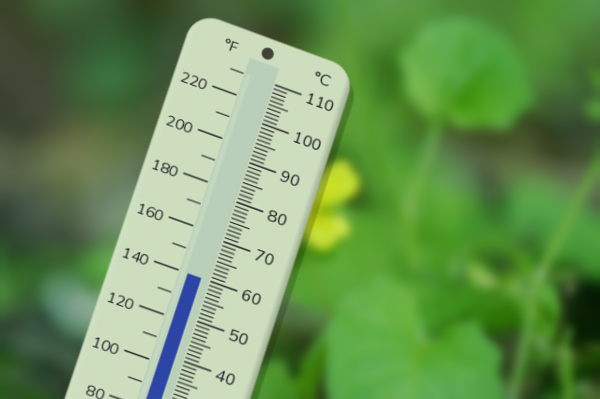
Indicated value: 60 °C
